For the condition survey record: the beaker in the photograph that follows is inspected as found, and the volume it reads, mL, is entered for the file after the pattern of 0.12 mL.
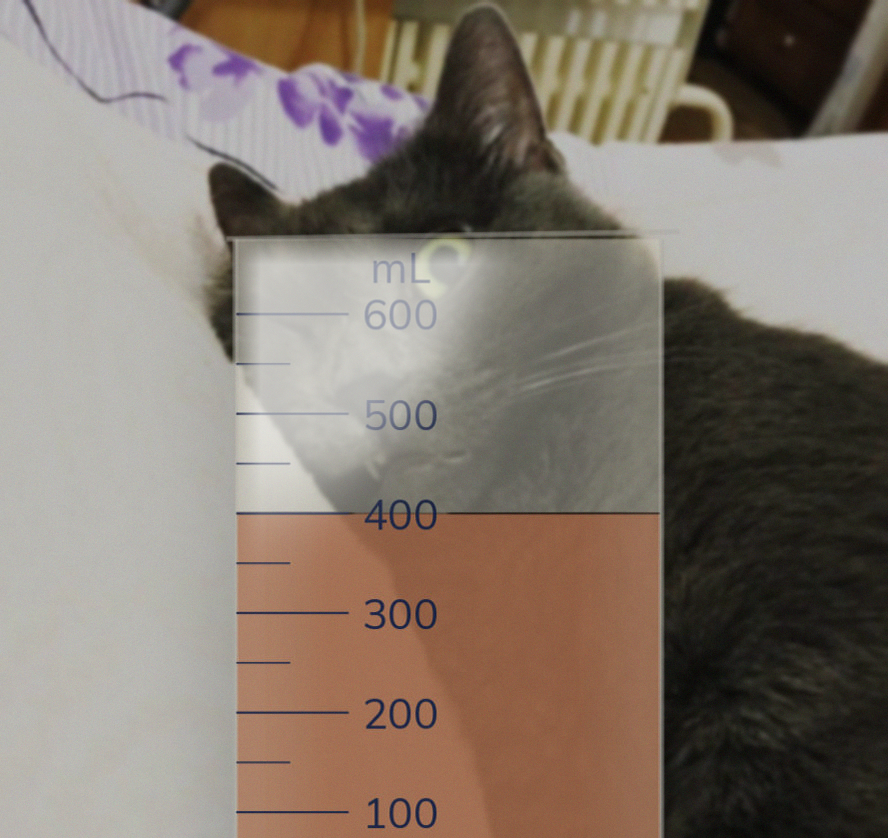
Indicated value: 400 mL
